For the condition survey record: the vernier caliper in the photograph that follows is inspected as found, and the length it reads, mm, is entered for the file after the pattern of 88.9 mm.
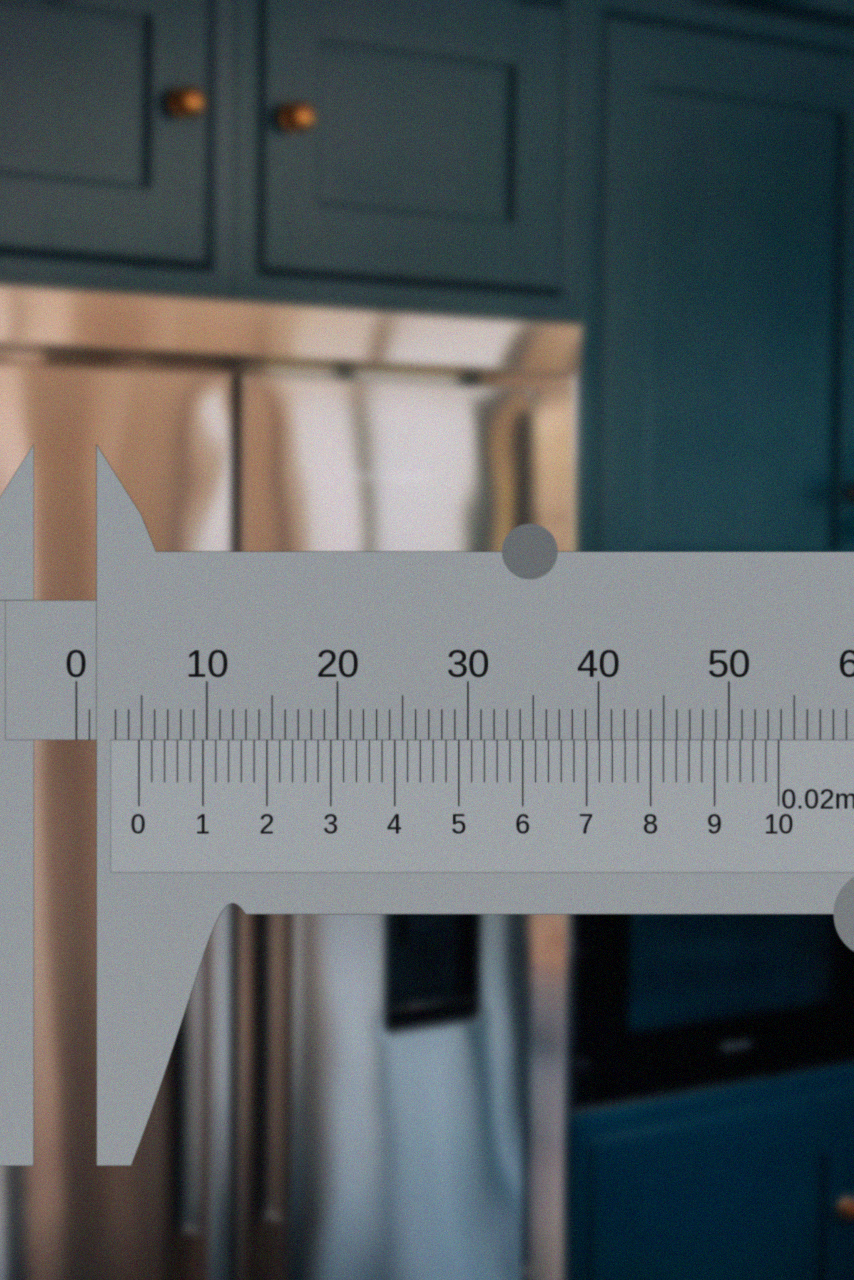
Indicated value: 4.8 mm
